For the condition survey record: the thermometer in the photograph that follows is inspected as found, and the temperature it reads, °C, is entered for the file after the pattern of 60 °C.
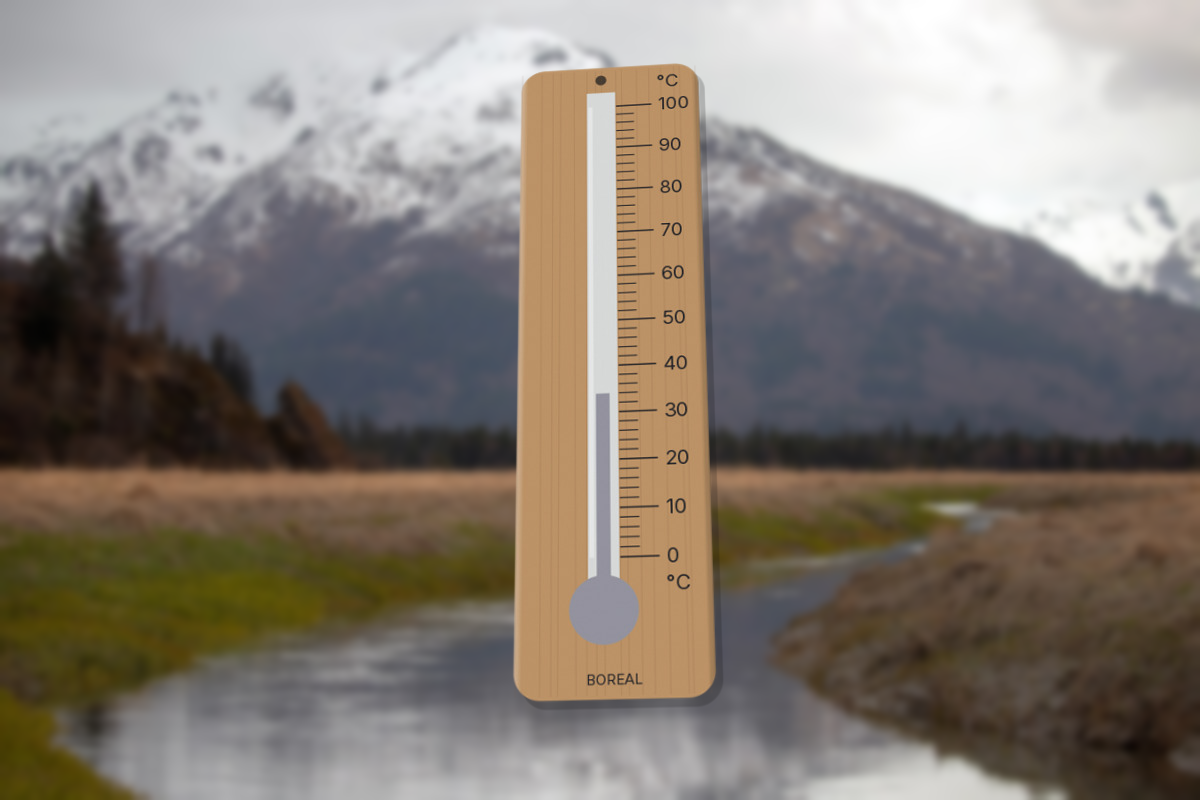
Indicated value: 34 °C
